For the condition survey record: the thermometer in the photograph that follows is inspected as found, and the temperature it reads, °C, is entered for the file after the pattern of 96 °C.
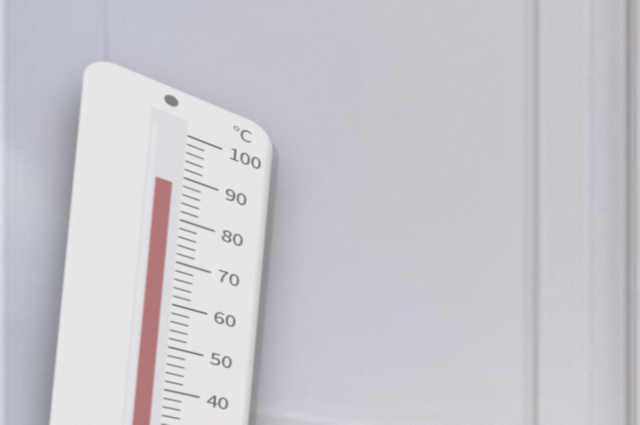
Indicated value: 88 °C
